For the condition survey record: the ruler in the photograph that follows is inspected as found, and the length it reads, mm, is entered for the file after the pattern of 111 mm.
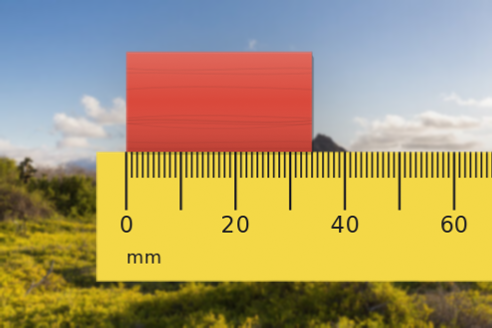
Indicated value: 34 mm
